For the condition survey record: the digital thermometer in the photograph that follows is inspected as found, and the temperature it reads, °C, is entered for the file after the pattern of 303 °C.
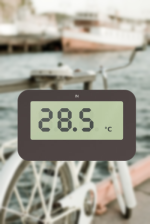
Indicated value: 28.5 °C
